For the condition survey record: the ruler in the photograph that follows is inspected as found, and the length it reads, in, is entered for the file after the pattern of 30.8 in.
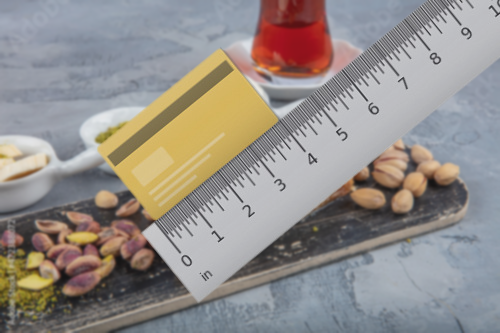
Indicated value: 4 in
